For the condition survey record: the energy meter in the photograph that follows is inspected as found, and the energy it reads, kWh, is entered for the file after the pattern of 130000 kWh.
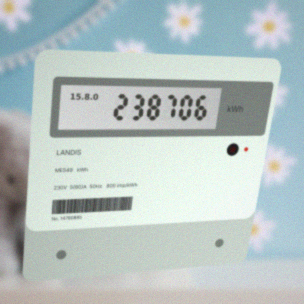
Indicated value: 238706 kWh
